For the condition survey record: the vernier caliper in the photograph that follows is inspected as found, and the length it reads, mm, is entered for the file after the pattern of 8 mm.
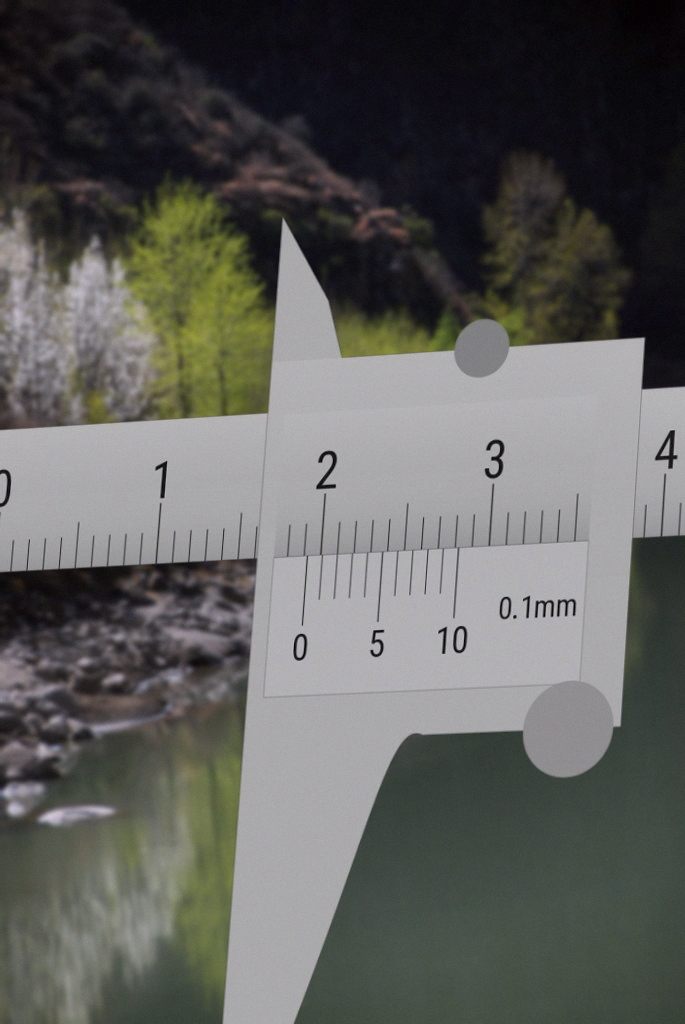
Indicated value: 19.2 mm
